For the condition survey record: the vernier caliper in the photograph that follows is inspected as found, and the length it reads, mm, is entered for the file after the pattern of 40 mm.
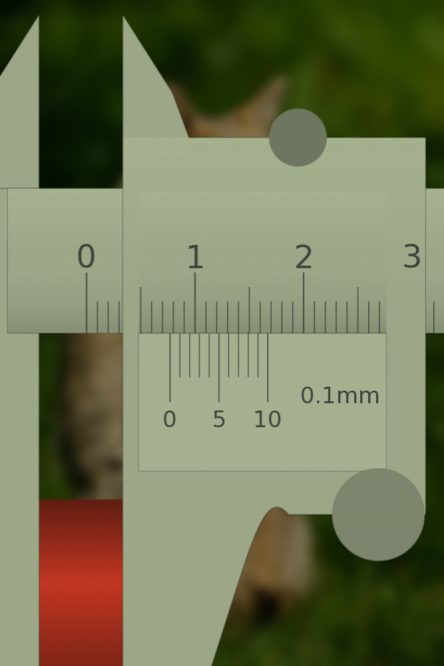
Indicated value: 7.7 mm
